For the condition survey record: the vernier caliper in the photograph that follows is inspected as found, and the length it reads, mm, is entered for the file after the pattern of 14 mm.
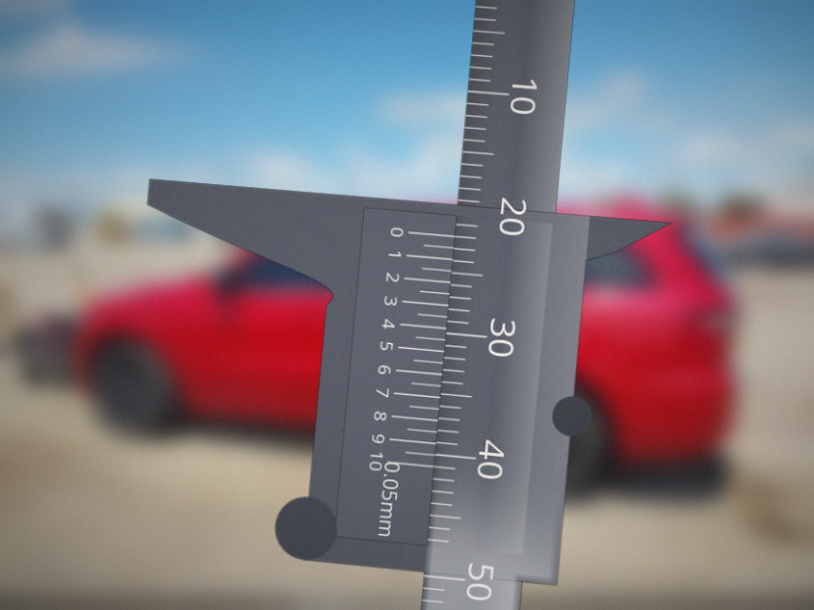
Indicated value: 22.0 mm
